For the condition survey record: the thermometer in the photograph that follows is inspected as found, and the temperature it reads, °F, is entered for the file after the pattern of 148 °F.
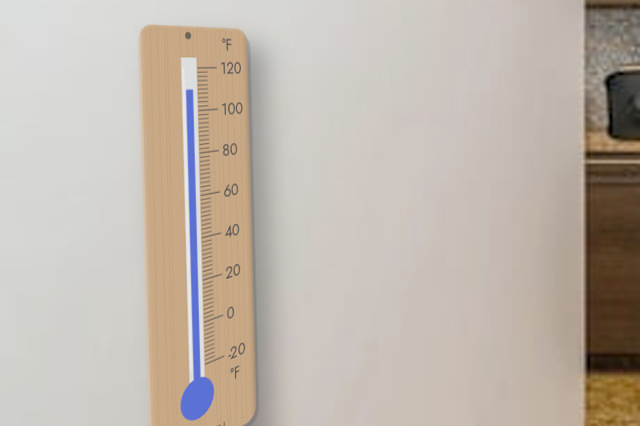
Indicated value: 110 °F
